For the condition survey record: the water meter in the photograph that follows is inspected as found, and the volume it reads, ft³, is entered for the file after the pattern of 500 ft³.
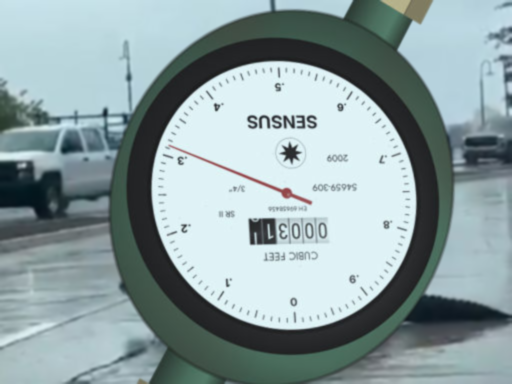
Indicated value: 311.31 ft³
